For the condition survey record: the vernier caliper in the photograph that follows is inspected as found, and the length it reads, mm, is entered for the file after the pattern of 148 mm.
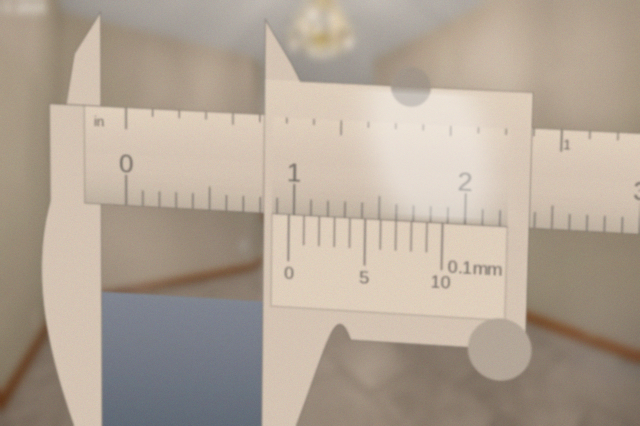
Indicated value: 9.7 mm
